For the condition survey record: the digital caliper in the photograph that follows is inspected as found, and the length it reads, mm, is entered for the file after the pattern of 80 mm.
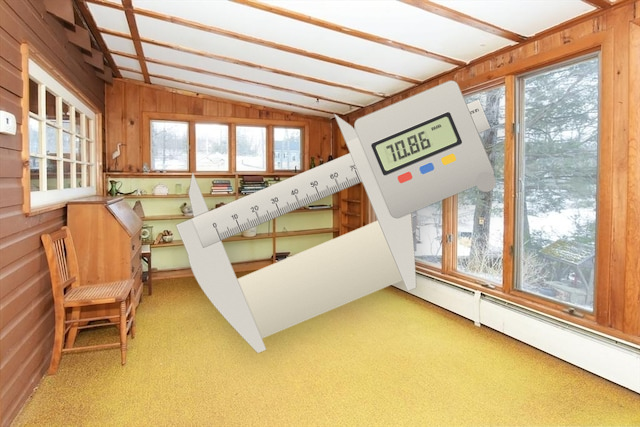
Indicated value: 70.86 mm
